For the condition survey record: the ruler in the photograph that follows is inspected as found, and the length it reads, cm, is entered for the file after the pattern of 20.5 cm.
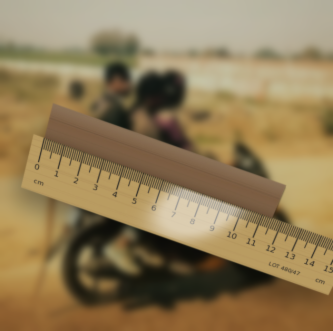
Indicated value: 11.5 cm
